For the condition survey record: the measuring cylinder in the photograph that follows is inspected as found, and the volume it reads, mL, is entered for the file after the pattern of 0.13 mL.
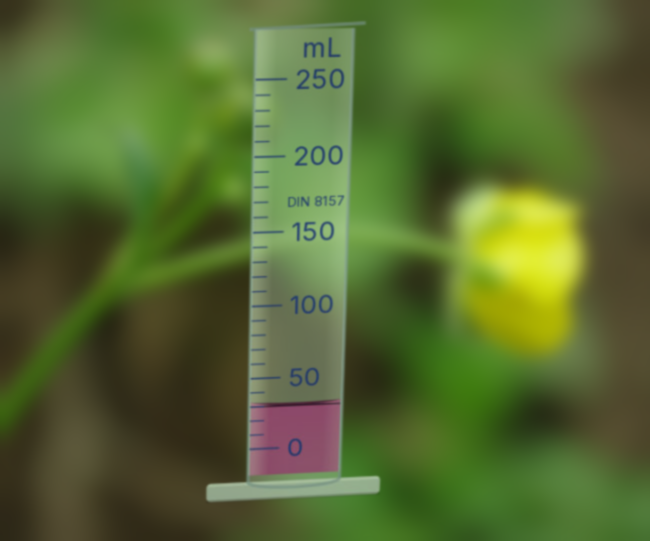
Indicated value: 30 mL
